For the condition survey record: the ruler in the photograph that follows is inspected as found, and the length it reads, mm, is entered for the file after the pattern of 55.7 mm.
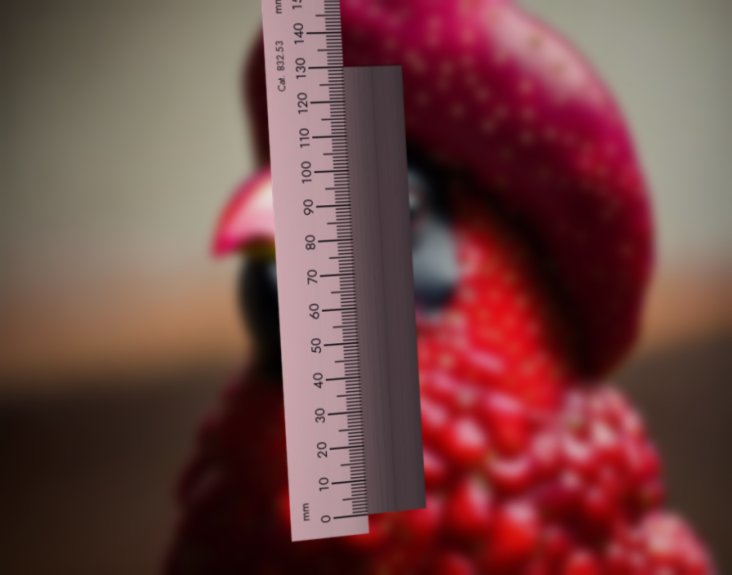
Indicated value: 130 mm
